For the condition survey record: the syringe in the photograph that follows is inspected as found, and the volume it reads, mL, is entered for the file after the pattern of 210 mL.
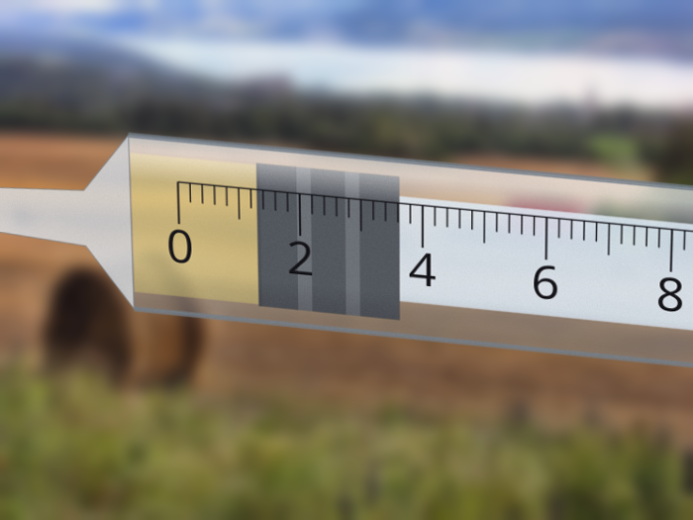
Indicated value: 1.3 mL
